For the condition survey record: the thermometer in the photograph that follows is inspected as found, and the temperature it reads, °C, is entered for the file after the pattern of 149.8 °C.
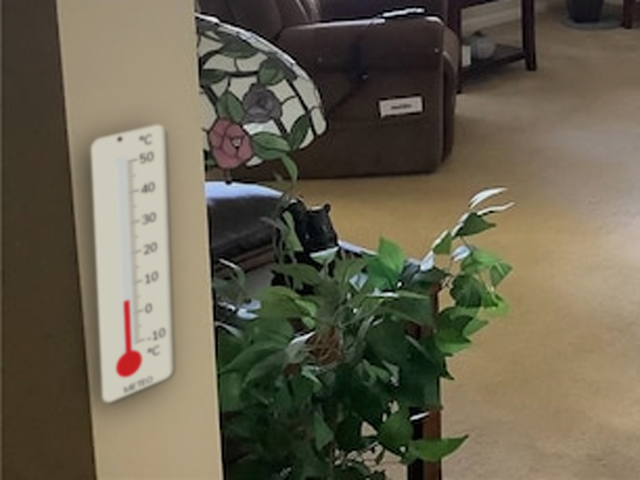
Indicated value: 5 °C
